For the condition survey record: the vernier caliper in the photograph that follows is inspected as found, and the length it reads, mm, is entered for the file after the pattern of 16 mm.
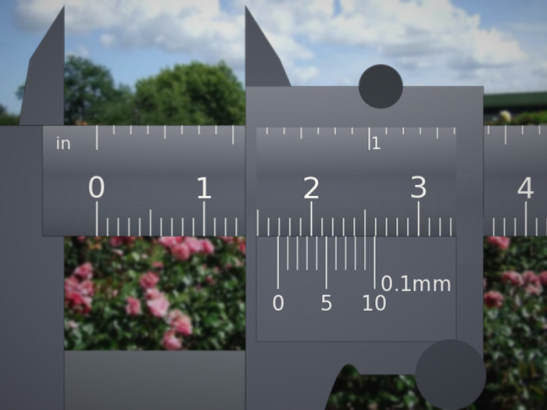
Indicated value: 16.9 mm
